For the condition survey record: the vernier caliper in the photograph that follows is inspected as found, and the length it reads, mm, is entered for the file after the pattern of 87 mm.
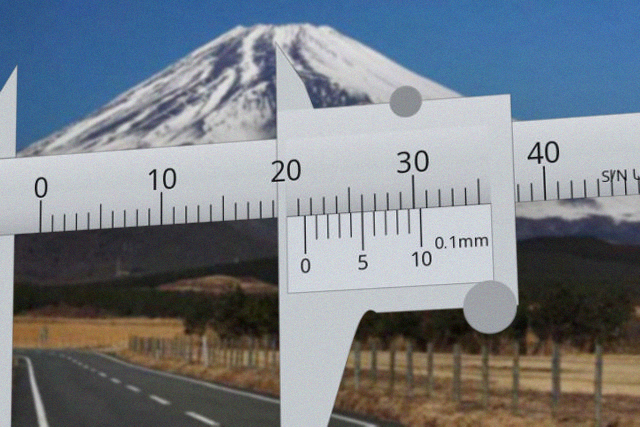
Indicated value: 21.5 mm
